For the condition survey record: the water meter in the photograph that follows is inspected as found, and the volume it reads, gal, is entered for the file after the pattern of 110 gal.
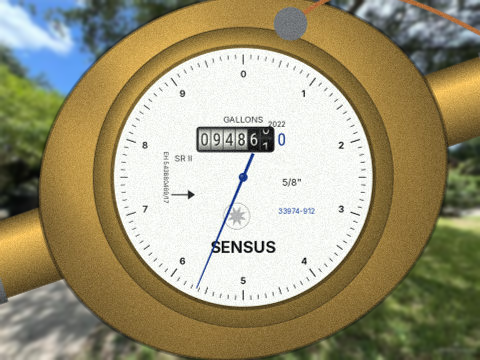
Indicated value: 948605.6 gal
